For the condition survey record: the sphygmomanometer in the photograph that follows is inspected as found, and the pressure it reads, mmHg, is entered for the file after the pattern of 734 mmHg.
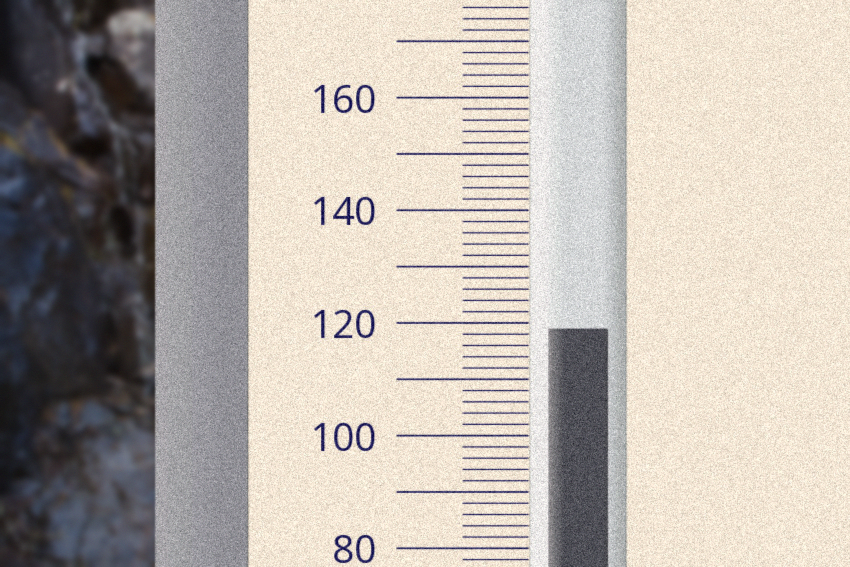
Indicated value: 119 mmHg
